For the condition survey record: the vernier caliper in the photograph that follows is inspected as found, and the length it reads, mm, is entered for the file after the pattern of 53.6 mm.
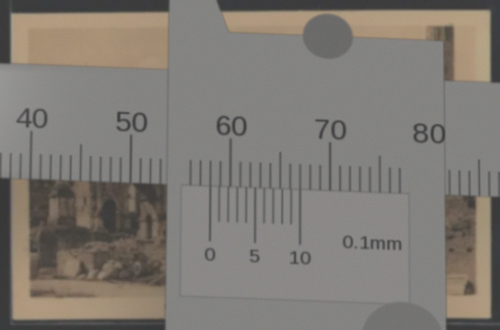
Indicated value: 58.0 mm
